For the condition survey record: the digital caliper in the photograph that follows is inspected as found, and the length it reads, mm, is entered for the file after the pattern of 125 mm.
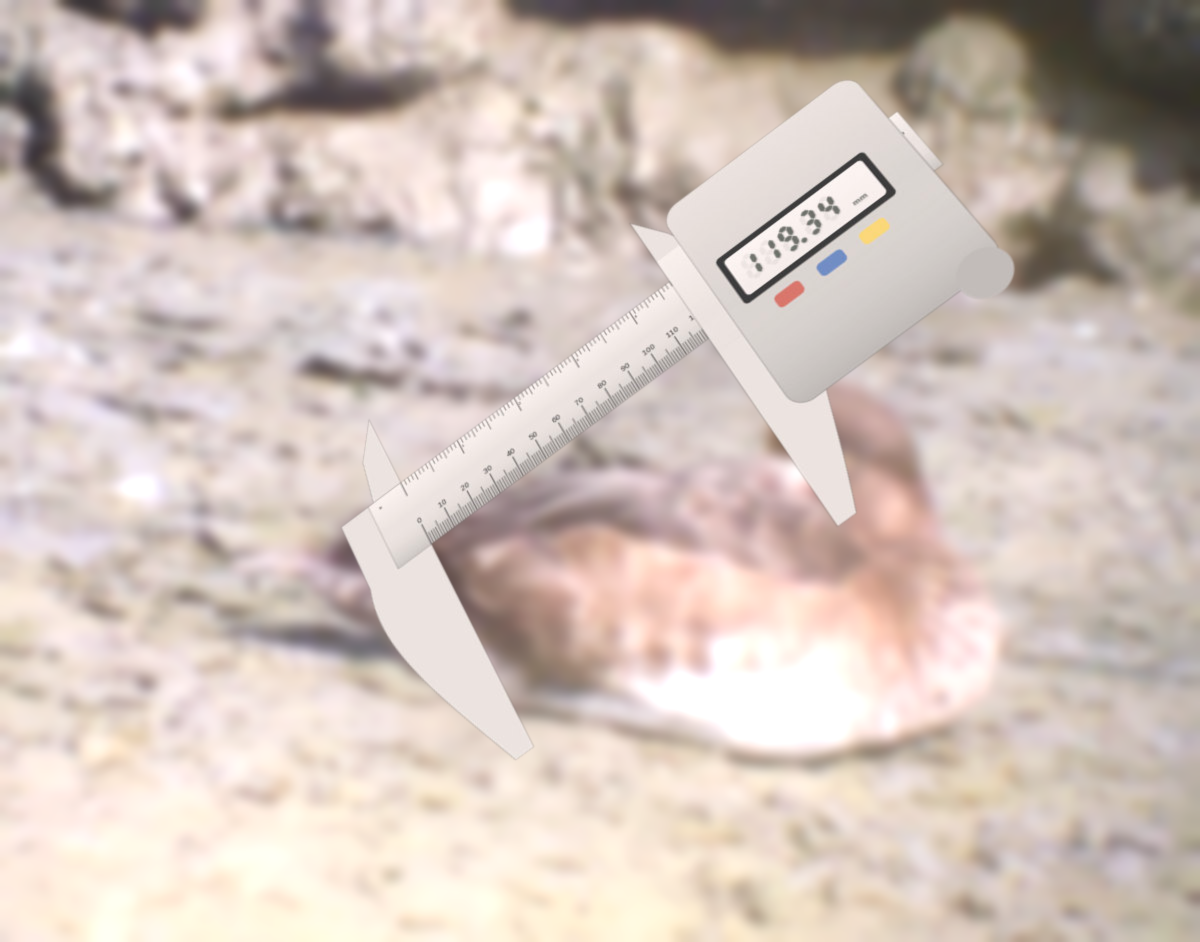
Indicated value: 119.34 mm
